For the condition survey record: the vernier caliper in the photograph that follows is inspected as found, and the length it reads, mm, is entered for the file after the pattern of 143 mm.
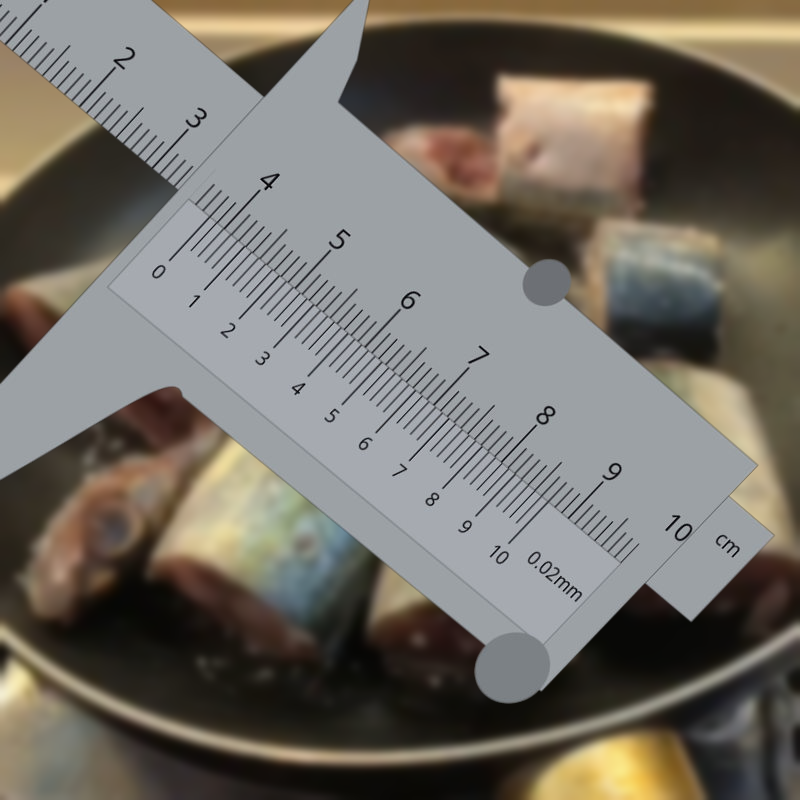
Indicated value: 38.0 mm
